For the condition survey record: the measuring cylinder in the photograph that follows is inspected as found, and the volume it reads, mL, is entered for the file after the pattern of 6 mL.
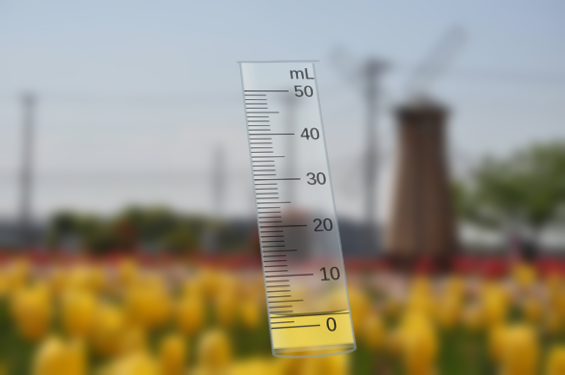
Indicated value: 2 mL
